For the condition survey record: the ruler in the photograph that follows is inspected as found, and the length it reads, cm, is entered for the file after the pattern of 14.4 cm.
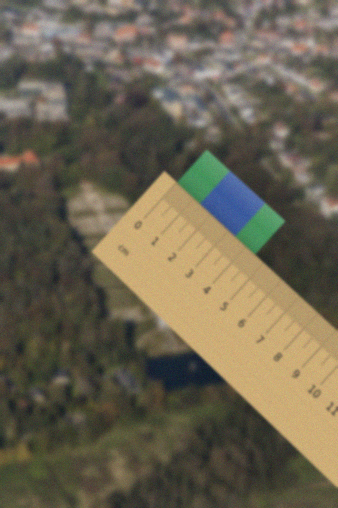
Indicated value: 4.5 cm
